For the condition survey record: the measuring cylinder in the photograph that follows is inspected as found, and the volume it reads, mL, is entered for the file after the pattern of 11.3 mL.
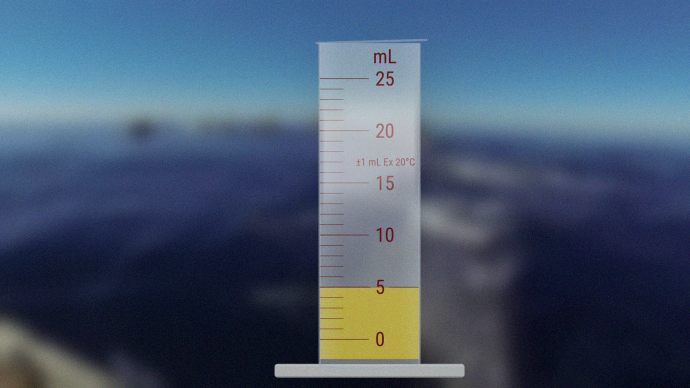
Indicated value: 5 mL
